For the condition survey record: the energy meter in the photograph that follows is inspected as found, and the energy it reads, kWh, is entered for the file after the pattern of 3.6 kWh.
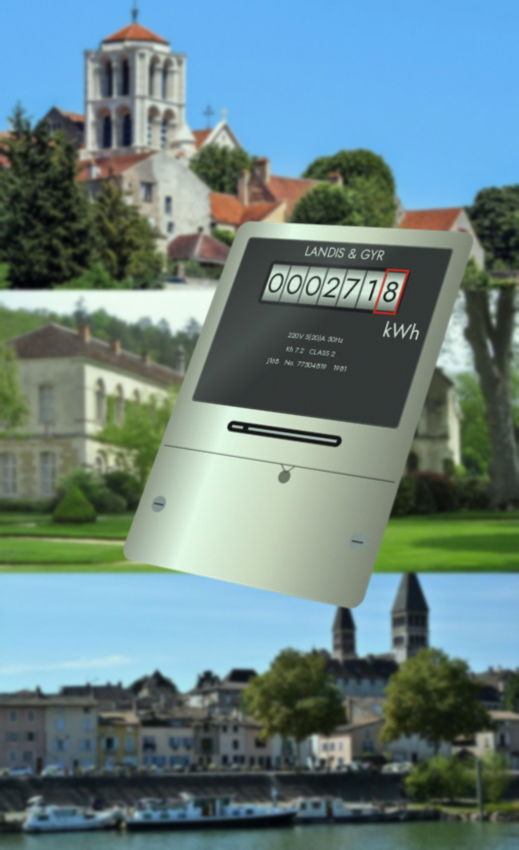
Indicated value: 271.8 kWh
